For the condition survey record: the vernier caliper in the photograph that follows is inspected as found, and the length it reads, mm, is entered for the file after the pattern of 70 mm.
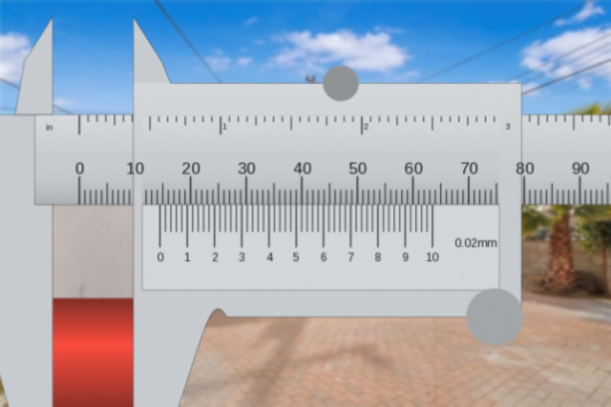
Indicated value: 14.5 mm
